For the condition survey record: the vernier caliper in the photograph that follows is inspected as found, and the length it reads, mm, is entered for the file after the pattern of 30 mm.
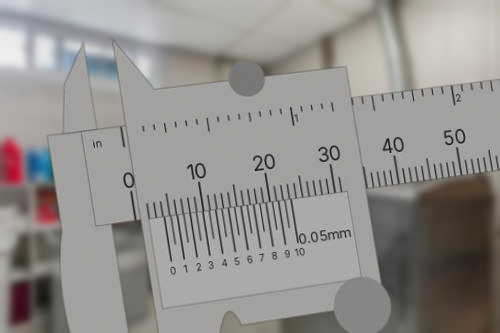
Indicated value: 4.2 mm
